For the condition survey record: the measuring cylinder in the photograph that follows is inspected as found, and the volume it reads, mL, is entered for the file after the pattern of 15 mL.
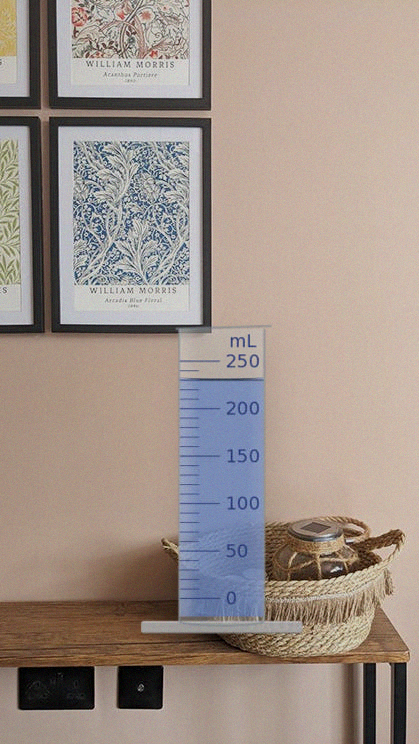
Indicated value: 230 mL
